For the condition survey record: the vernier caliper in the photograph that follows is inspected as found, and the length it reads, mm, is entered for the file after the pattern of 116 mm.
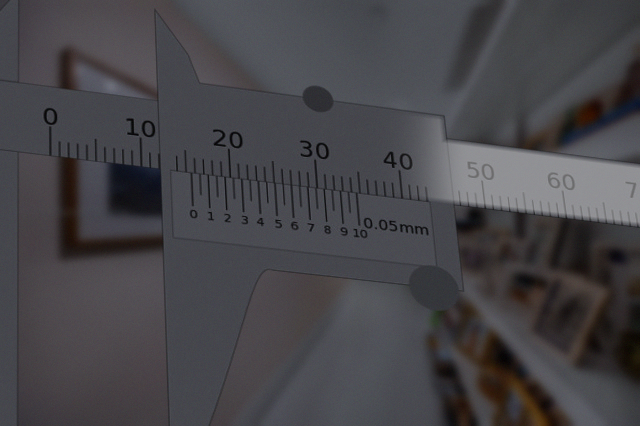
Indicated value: 15.6 mm
